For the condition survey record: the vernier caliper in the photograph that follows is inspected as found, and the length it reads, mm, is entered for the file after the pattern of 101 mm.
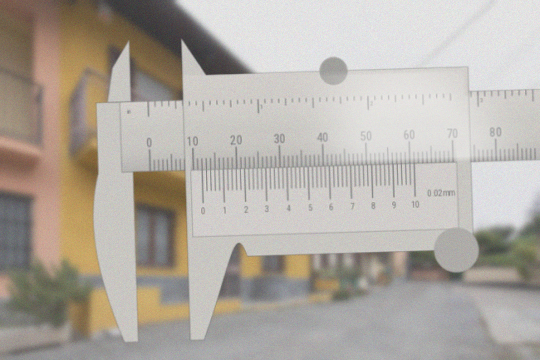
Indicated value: 12.0 mm
